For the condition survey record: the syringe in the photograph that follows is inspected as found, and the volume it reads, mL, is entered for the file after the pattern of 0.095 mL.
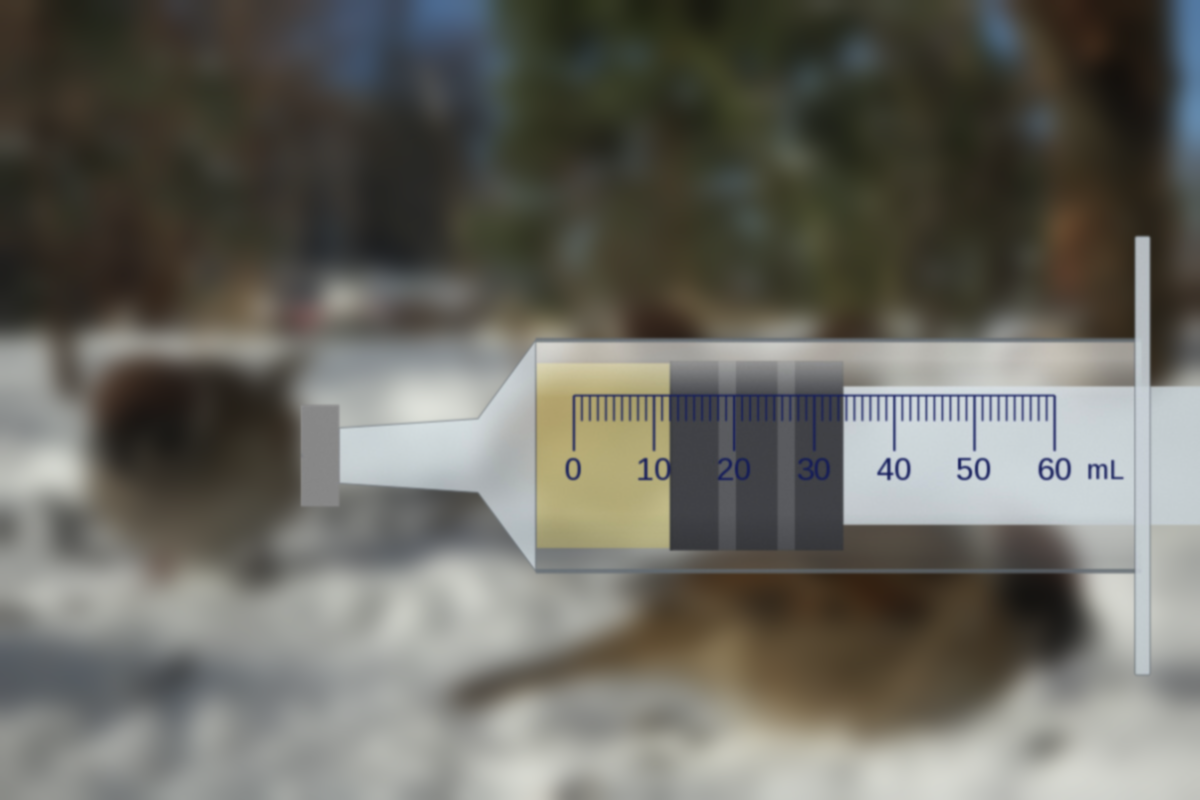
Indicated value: 12 mL
